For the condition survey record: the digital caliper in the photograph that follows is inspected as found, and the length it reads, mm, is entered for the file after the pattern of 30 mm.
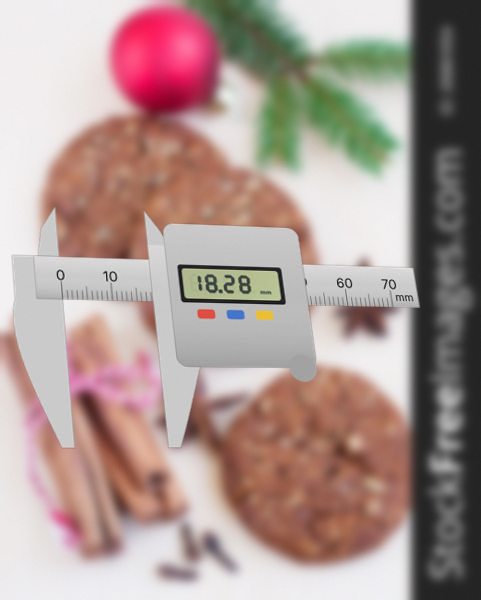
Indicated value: 18.28 mm
